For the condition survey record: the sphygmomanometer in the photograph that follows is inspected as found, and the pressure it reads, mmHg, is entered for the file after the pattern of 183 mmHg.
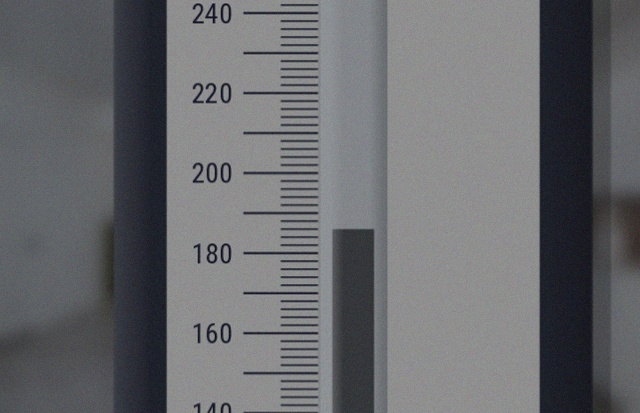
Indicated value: 186 mmHg
